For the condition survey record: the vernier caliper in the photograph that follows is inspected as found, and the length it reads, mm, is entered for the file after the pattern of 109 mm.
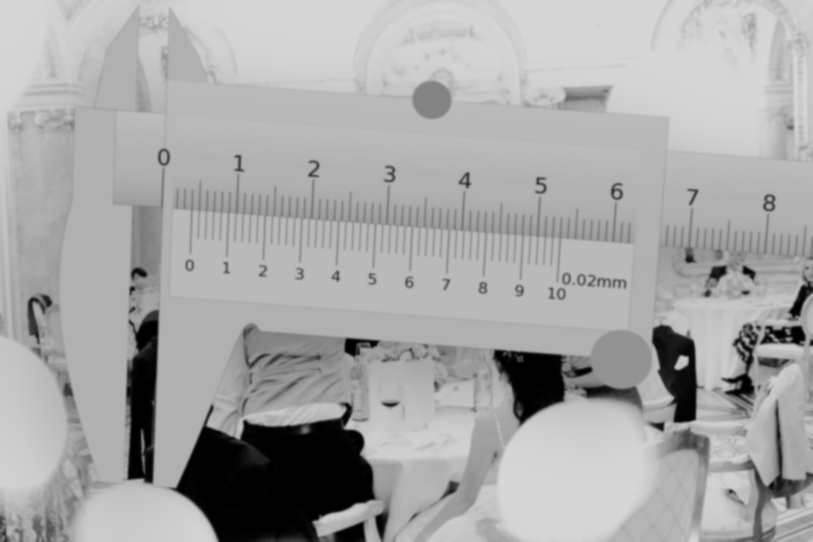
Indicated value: 4.0 mm
